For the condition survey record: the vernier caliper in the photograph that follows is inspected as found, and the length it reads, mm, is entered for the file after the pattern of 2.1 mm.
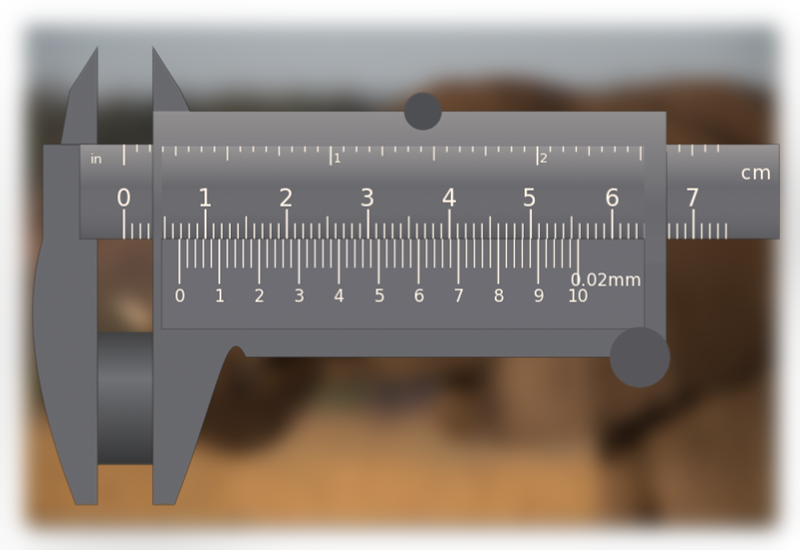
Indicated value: 6.8 mm
